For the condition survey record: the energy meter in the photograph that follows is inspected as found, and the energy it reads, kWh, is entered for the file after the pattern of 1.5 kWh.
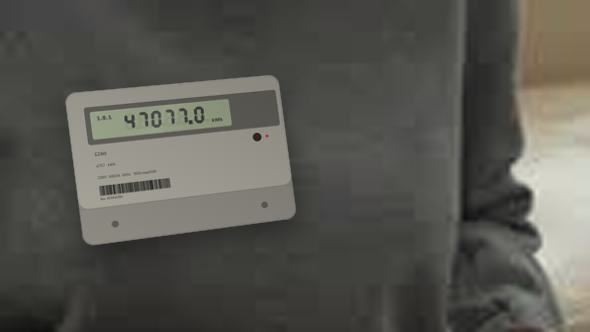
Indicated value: 47077.0 kWh
